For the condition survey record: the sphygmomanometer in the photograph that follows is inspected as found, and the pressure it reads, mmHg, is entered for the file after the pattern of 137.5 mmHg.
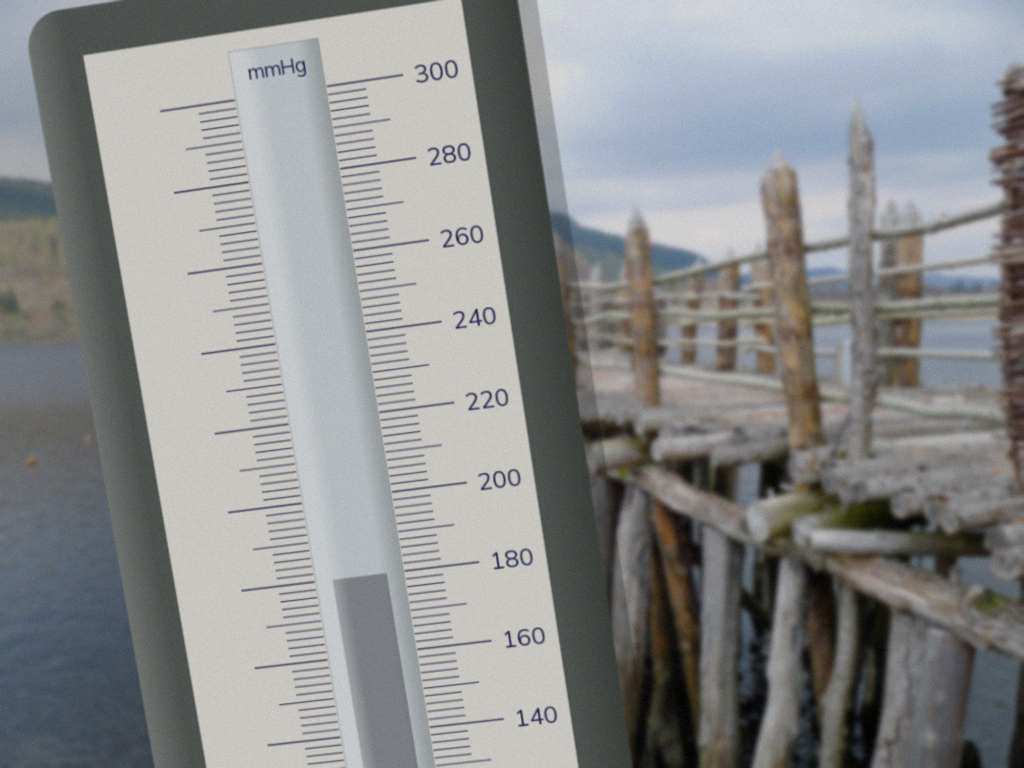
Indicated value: 180 mmHg
